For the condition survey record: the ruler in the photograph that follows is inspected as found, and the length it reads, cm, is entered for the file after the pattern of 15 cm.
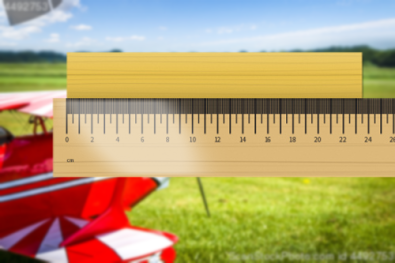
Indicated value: 23.5 cm
